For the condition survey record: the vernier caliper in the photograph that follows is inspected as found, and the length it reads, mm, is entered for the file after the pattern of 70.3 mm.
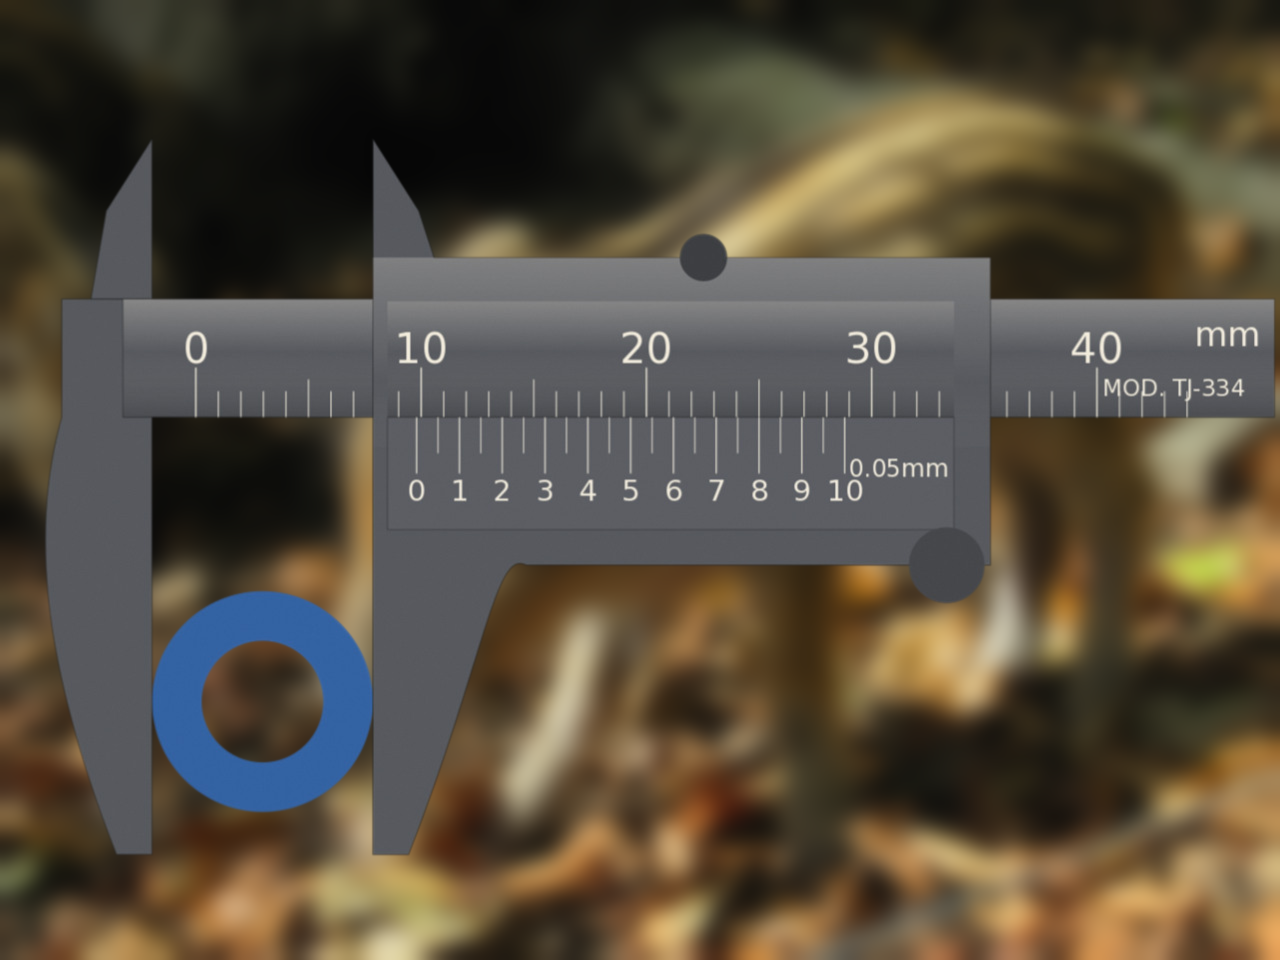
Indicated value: 9.8 mm
